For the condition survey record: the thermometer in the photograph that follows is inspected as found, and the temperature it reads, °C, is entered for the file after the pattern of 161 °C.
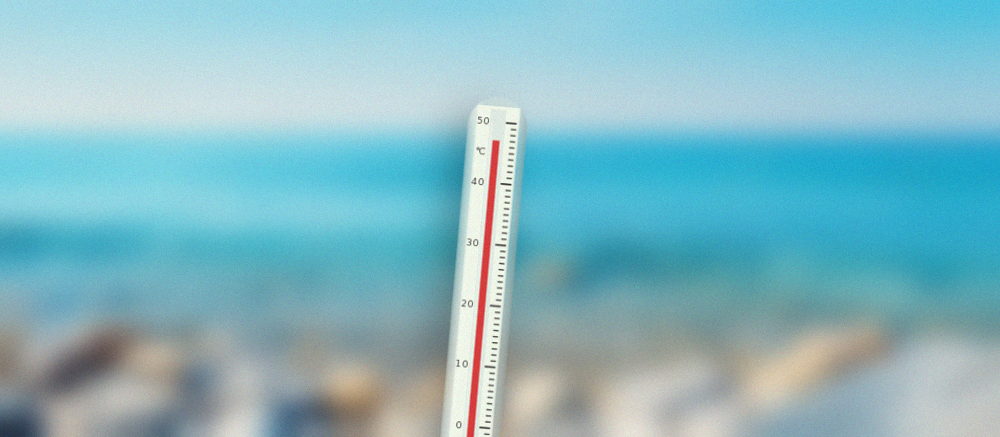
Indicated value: 47 °C
